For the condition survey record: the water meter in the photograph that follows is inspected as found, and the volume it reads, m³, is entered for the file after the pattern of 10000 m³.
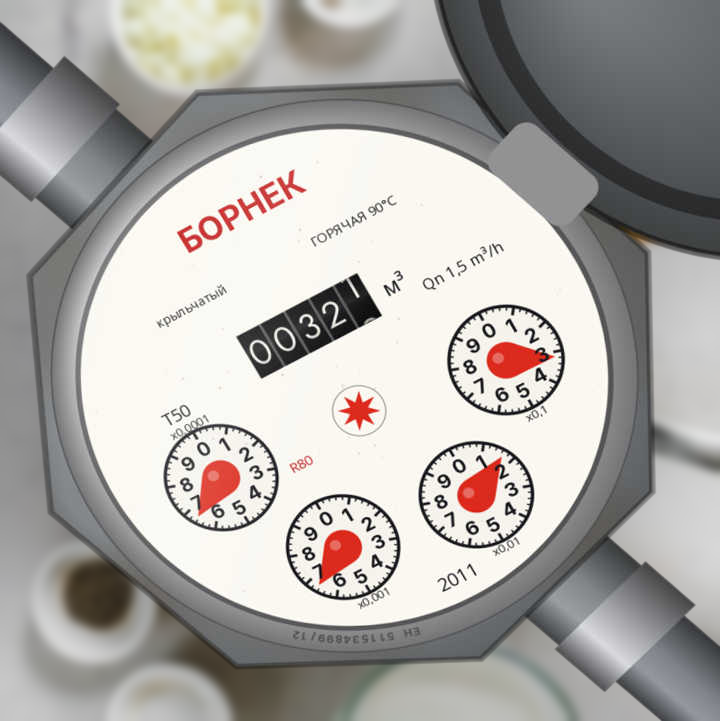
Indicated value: 321.3166 m³
